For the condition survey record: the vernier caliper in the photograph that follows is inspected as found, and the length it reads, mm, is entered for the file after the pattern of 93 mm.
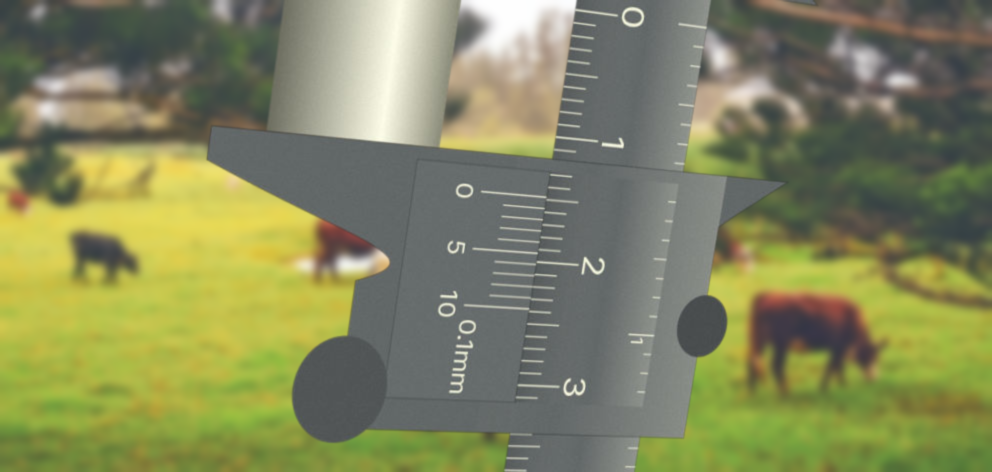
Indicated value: 14.8 mm
